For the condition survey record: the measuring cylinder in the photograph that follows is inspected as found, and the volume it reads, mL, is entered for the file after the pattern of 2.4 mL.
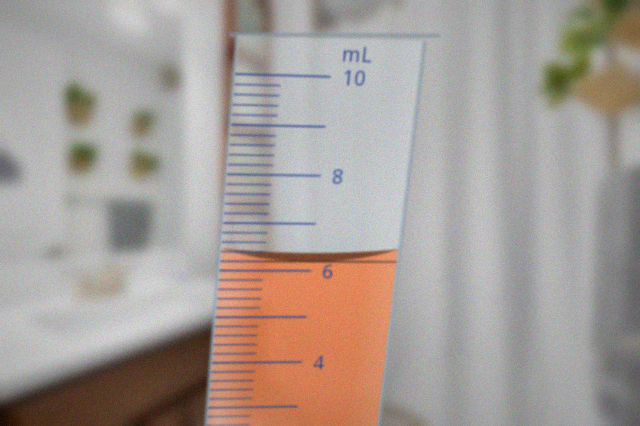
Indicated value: 6.2 mL
